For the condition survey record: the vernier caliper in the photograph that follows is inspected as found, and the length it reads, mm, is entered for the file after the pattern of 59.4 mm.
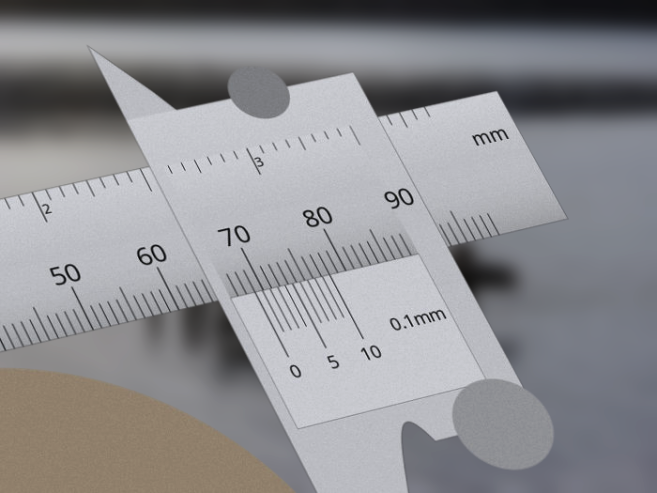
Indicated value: 69.0 mm
